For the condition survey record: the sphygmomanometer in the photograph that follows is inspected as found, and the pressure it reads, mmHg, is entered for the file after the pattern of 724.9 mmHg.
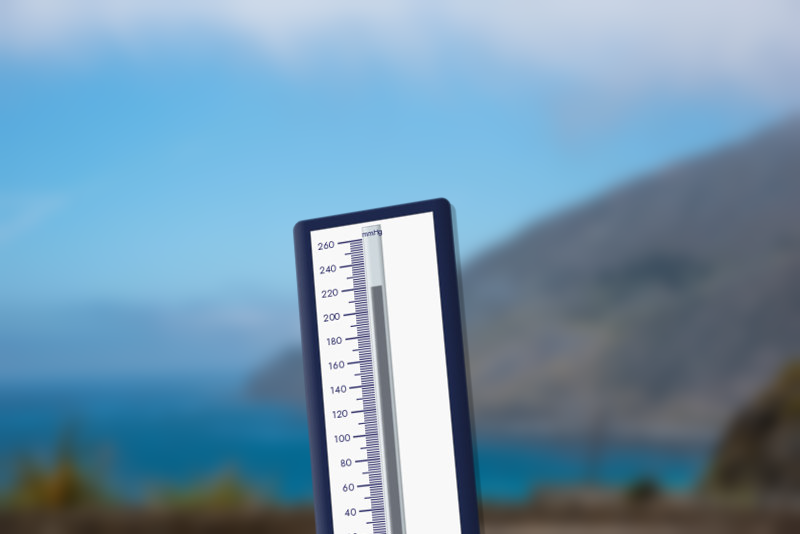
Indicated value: 220 mmHg
